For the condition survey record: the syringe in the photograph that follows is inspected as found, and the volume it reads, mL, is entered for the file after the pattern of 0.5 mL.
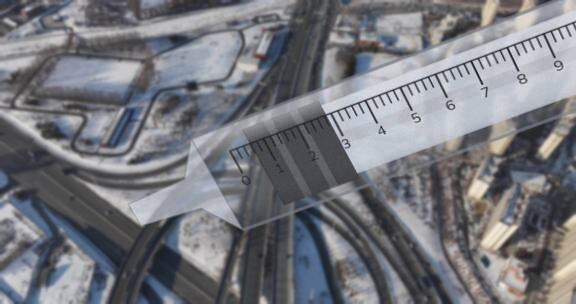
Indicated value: 0.6 mL
